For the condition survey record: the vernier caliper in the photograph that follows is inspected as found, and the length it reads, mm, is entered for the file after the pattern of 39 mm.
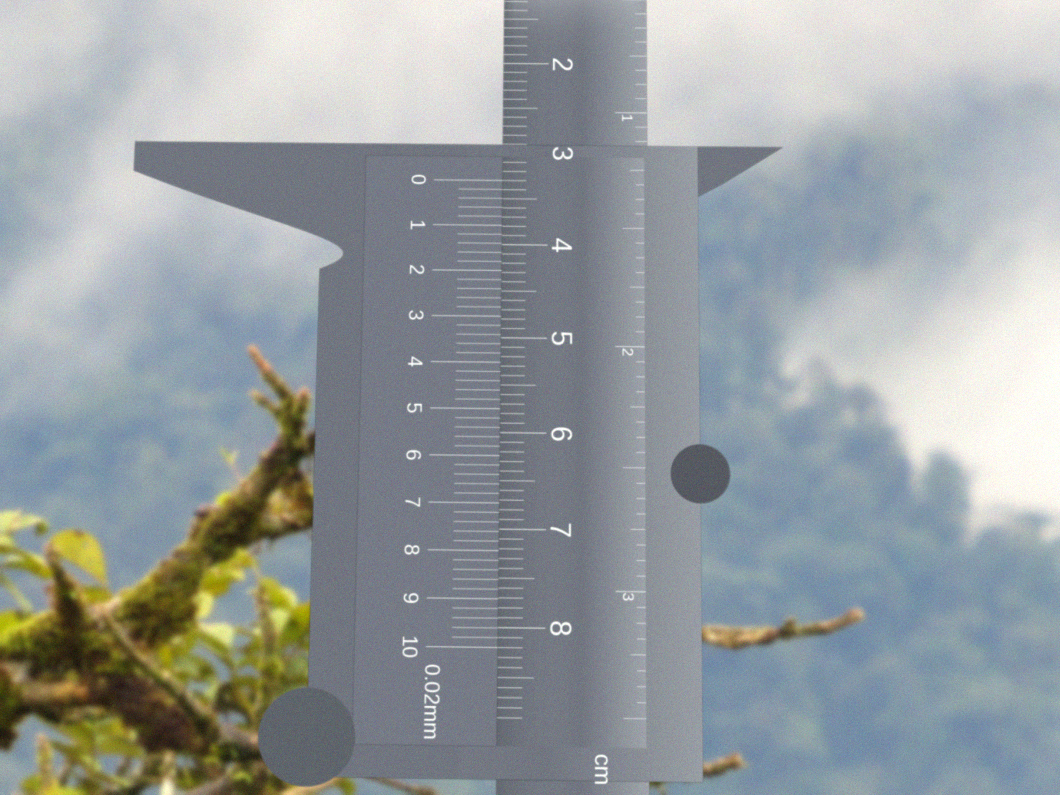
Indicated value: 33.0 mm
